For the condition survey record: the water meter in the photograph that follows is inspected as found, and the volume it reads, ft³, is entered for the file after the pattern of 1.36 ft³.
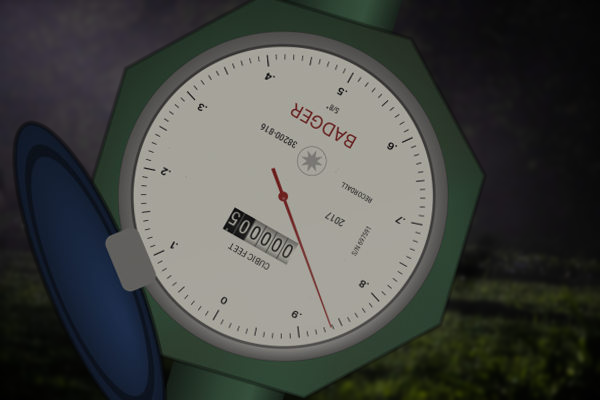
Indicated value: 4.86 ft³
